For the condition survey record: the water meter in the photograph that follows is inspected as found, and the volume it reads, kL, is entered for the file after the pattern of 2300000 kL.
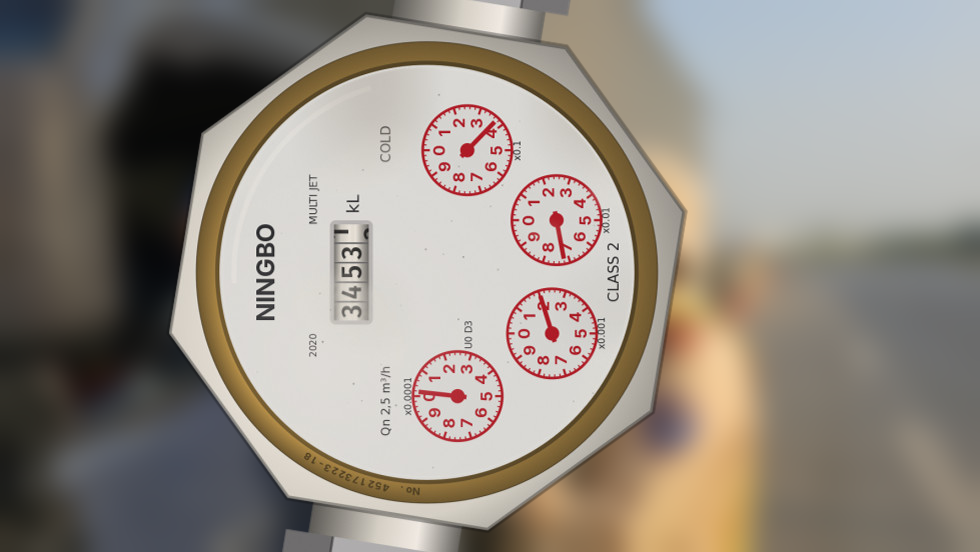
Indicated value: 34531.3720 kL
